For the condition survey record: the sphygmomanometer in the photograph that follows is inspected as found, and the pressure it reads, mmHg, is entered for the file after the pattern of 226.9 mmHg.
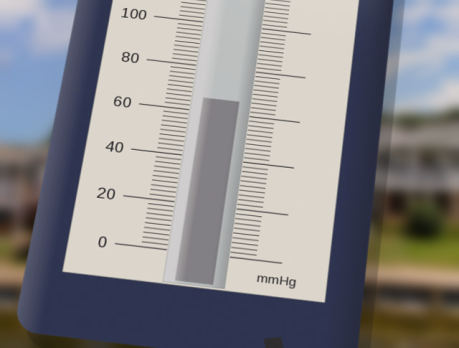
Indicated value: 66 mmHg
